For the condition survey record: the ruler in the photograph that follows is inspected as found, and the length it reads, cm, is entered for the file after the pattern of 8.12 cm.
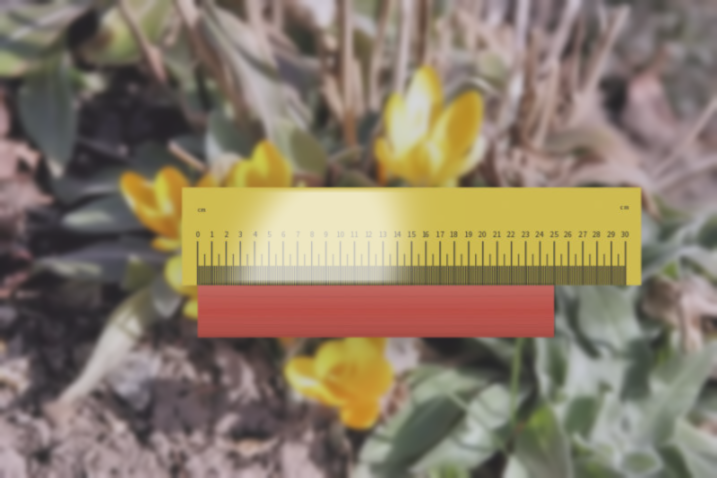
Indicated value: 25 cm
